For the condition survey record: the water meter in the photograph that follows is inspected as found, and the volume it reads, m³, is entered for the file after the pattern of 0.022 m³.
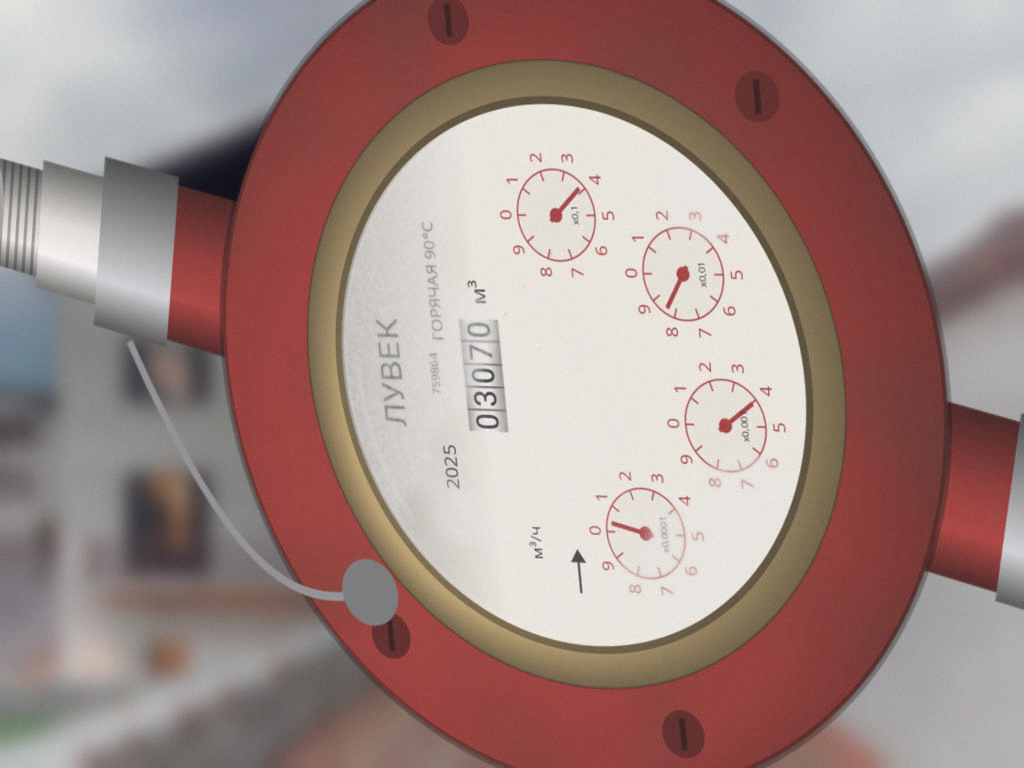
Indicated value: 3070.3840 m³
